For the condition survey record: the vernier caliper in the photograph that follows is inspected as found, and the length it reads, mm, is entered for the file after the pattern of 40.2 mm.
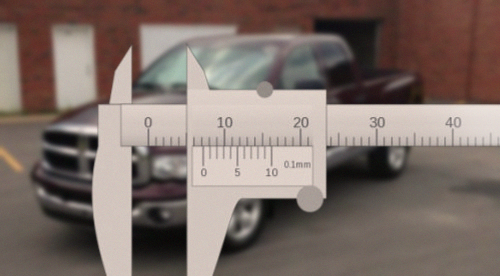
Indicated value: 7.2 mm
